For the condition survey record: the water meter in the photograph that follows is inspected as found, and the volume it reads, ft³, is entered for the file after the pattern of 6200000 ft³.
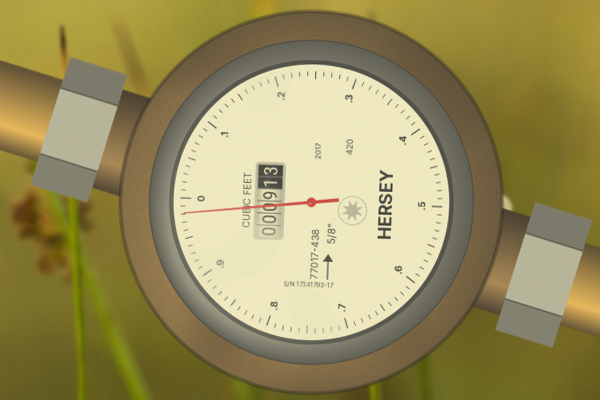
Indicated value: 912.98 ft³
